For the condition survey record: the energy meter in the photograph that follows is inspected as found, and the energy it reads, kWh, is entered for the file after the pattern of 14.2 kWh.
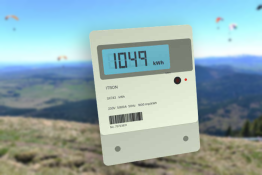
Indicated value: 1049 kWh
